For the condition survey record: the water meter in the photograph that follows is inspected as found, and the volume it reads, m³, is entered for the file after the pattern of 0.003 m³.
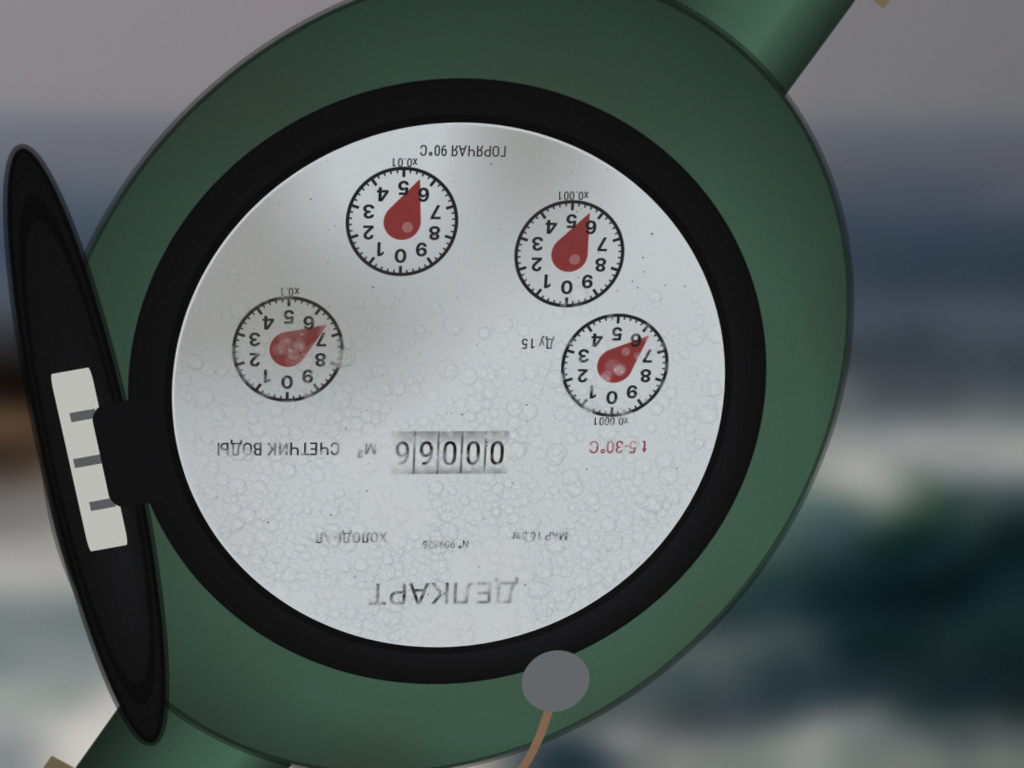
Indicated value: 66.6556 m³
